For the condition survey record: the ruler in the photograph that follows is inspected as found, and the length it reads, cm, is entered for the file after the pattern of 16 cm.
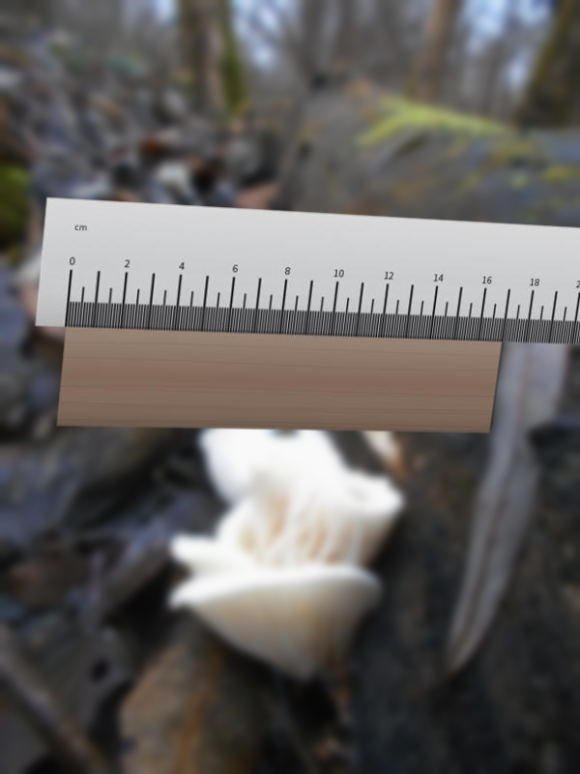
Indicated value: 17 cm
